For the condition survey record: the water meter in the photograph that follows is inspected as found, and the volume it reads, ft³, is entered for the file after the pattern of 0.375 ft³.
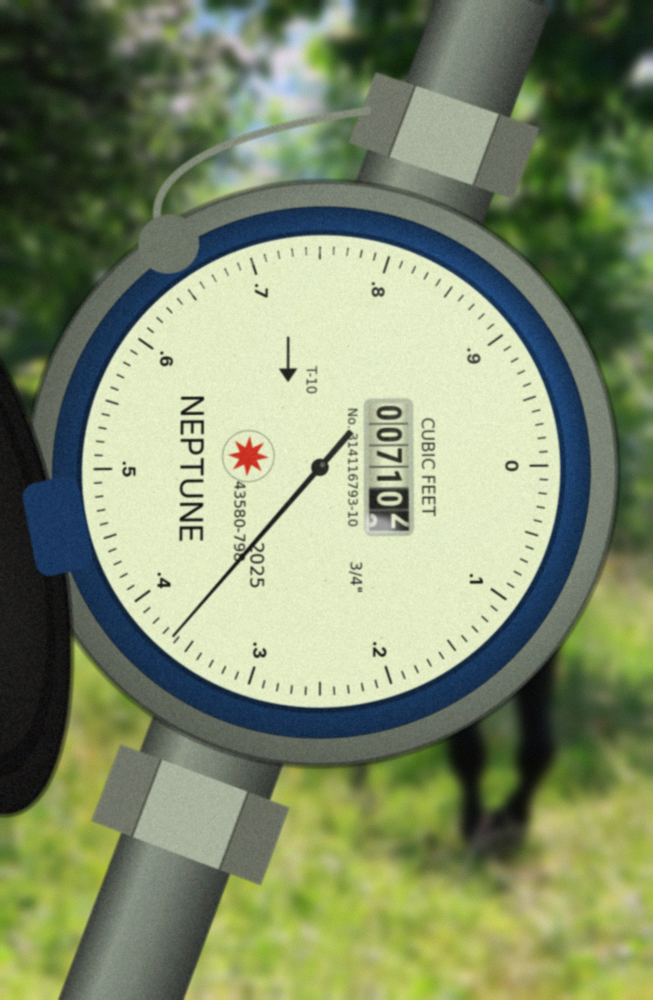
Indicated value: 7102.36 ft³
